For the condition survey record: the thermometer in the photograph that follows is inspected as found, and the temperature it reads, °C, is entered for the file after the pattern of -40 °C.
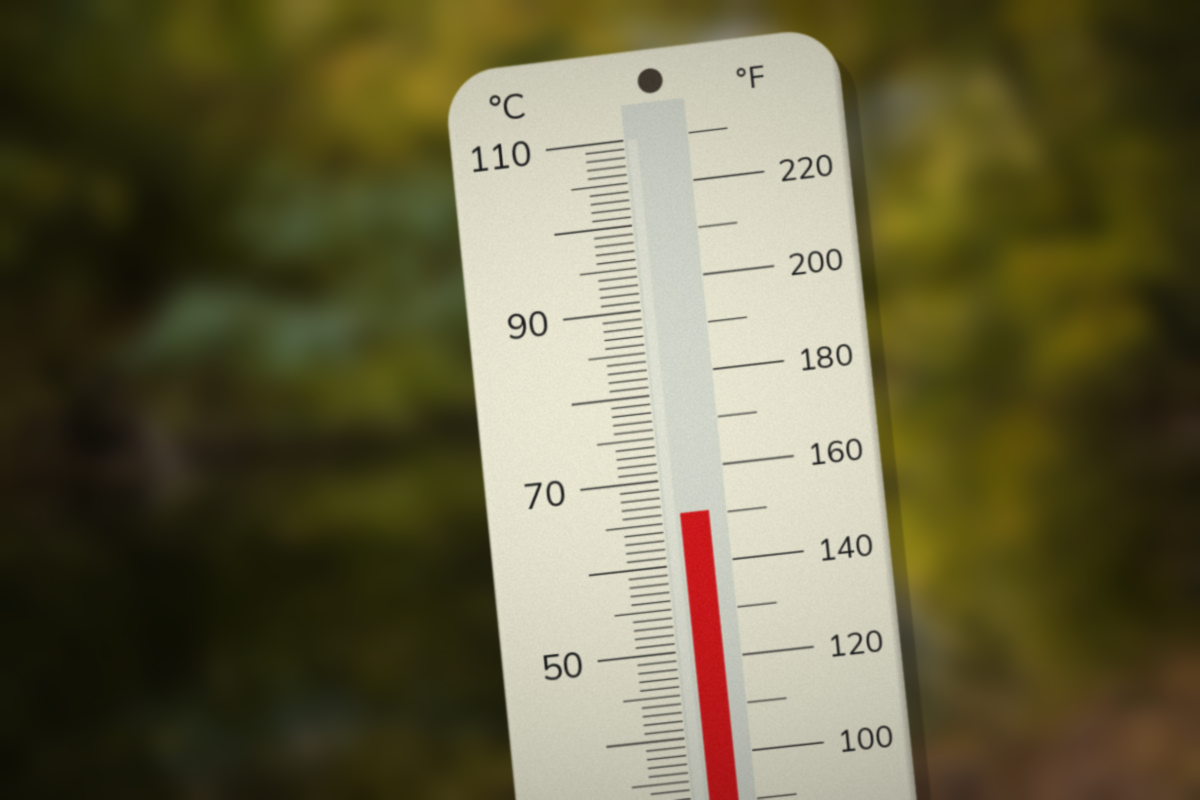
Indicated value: 66 °C
